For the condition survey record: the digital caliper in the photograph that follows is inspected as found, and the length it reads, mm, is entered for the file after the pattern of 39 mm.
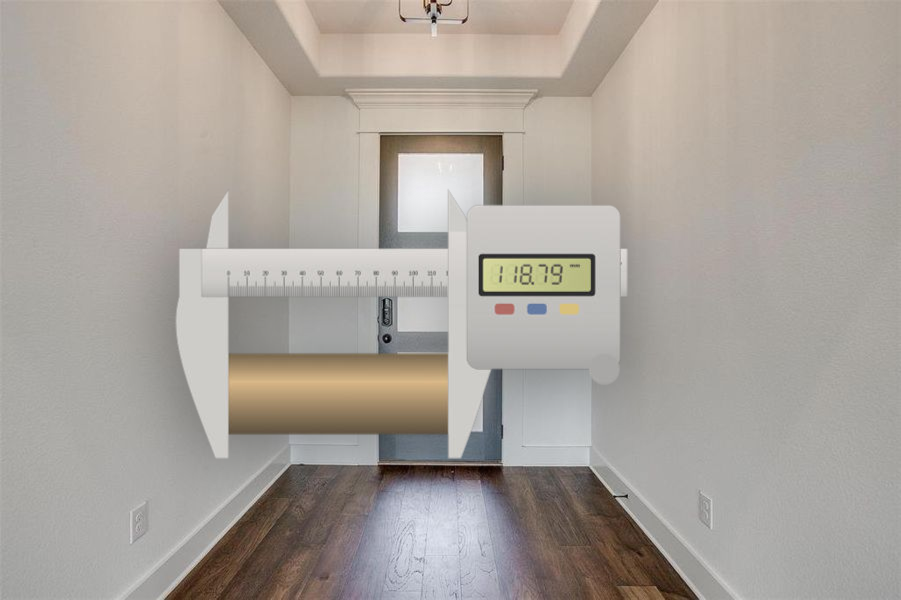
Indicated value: 118.79 mm
